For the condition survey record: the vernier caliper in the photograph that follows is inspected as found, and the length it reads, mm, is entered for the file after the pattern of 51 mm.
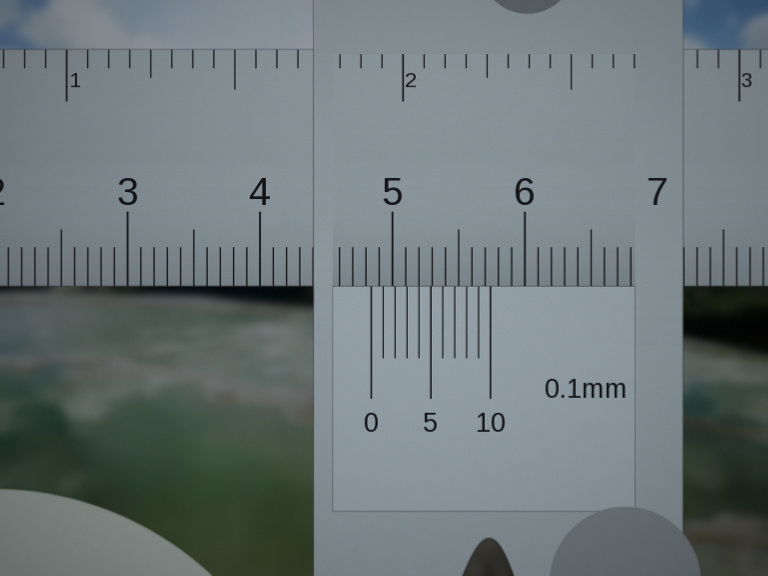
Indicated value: 48.4 mm
